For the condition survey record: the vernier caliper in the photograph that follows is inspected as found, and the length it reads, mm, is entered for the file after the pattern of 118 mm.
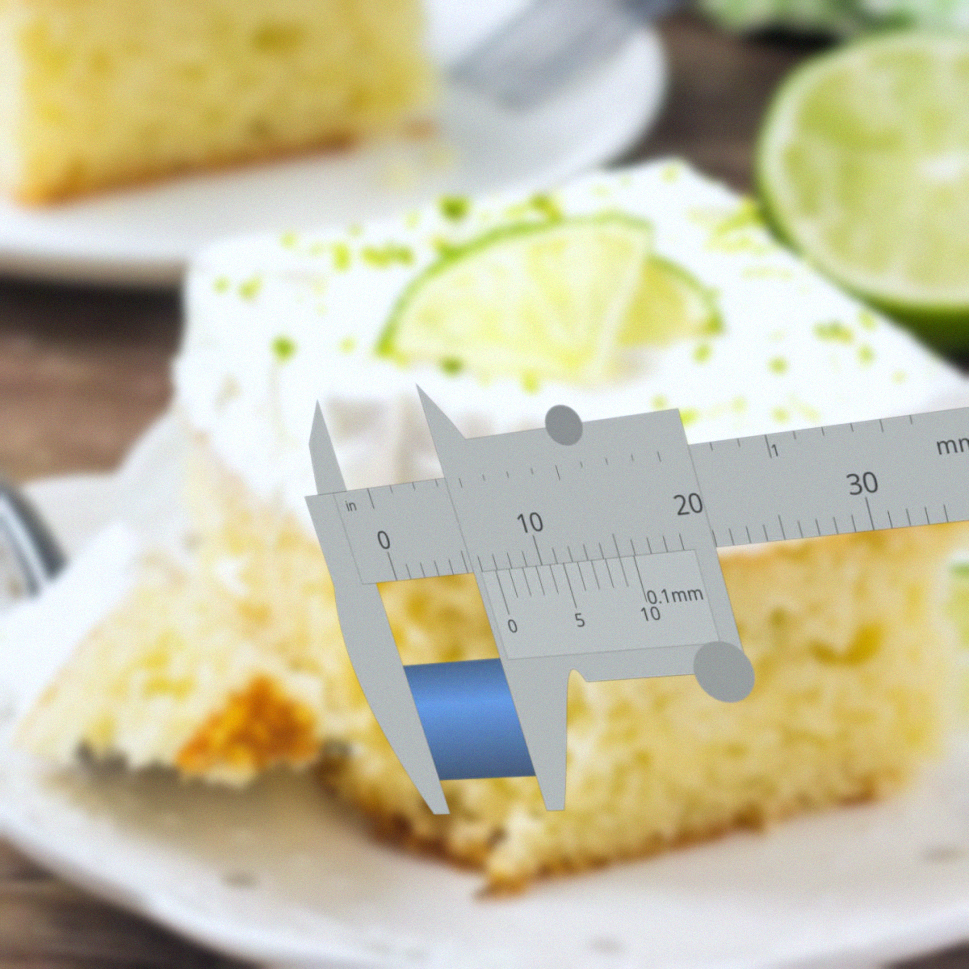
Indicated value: 6.9 mm
